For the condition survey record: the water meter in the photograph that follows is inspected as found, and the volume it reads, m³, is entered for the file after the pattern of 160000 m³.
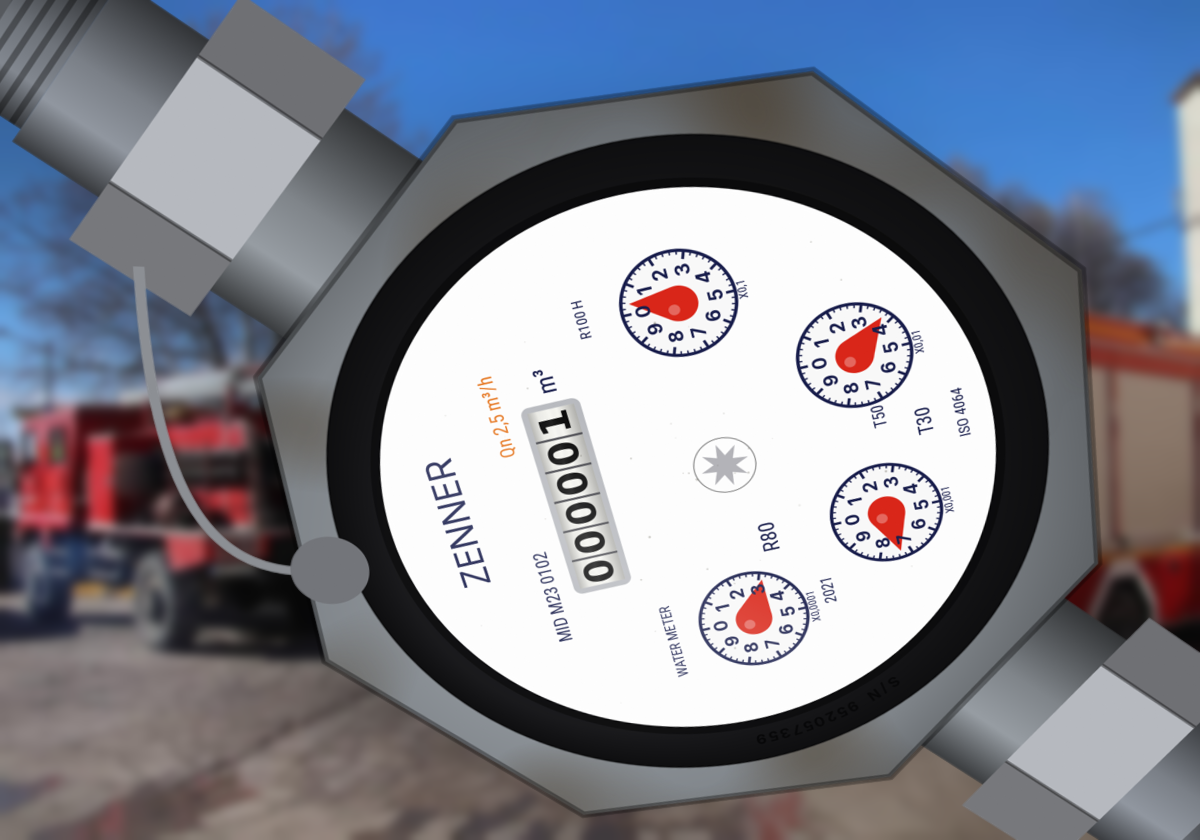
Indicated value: 1.0373 m³
